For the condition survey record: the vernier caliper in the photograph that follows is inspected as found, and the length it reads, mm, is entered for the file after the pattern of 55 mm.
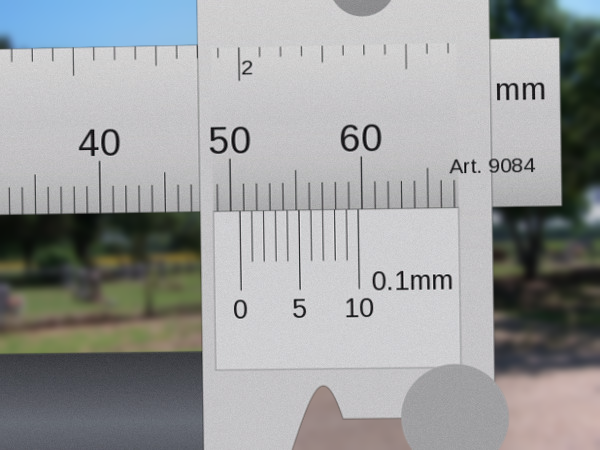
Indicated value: 50.7 mm
